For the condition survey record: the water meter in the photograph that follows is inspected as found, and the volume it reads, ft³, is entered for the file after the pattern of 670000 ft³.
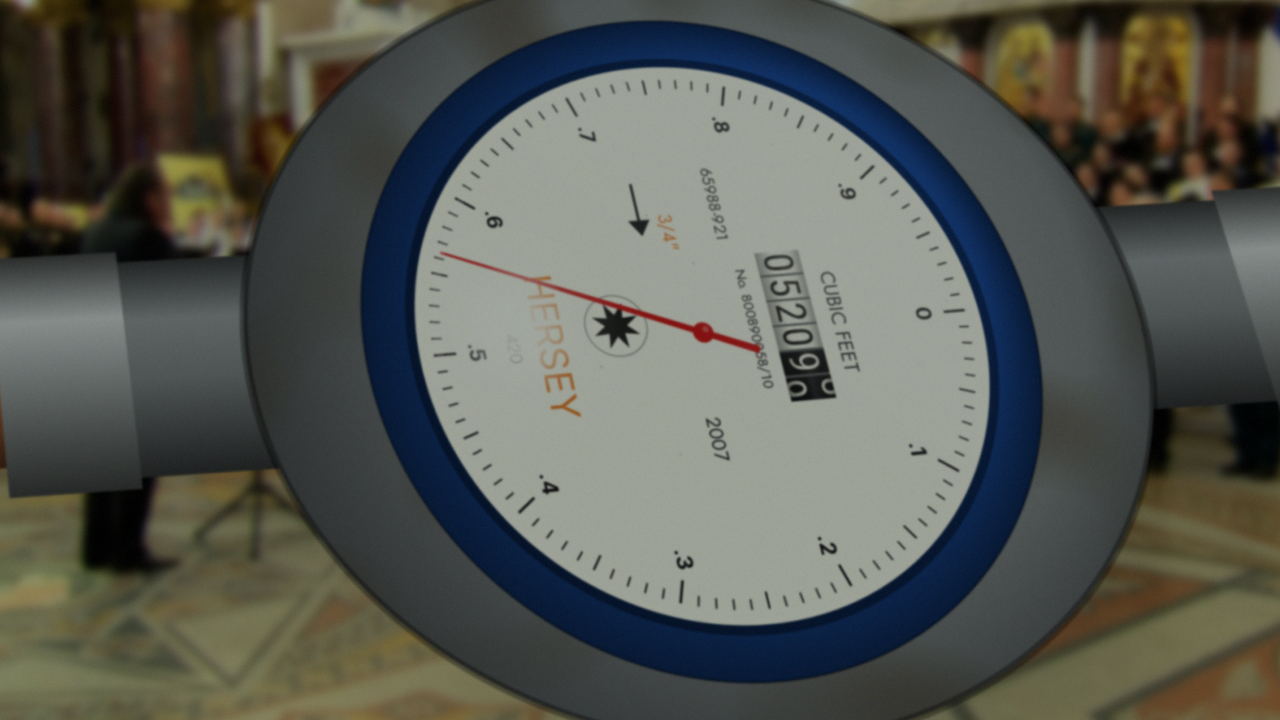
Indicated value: 52098.56 ft³
